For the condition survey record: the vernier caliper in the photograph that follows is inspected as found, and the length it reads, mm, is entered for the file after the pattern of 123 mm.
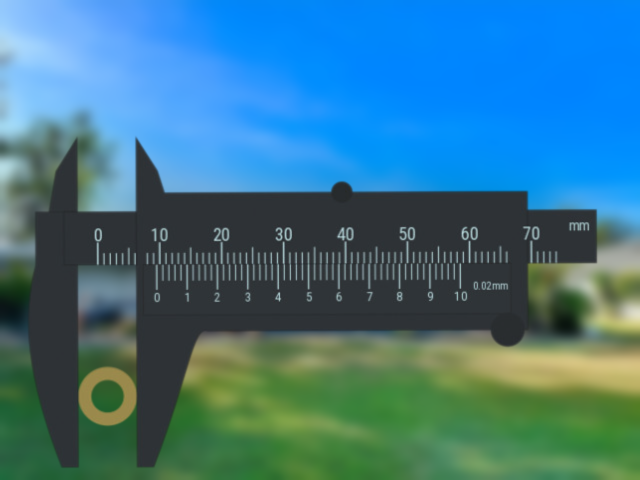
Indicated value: 9.5 mm
